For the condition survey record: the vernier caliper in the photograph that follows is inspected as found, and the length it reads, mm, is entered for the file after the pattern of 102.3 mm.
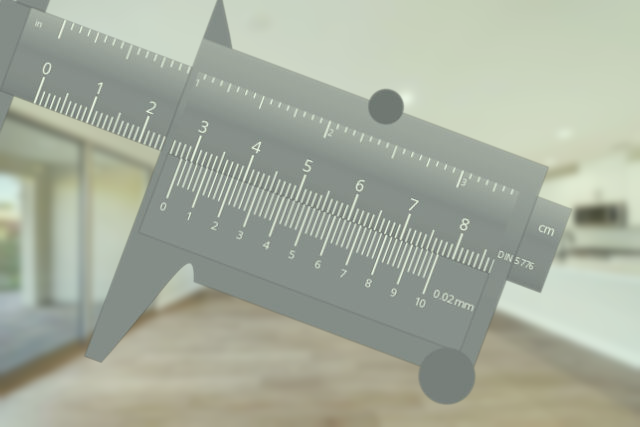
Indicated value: 28.2 mm
